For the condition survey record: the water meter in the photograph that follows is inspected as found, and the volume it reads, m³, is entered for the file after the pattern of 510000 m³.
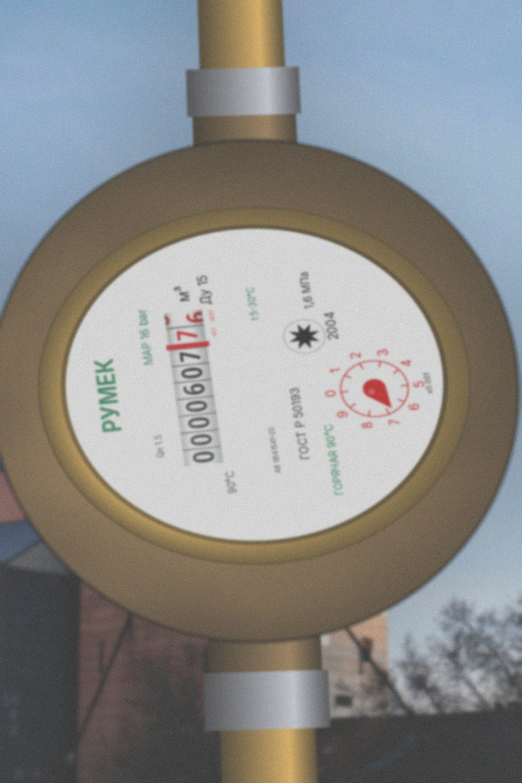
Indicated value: 607.756 m³
